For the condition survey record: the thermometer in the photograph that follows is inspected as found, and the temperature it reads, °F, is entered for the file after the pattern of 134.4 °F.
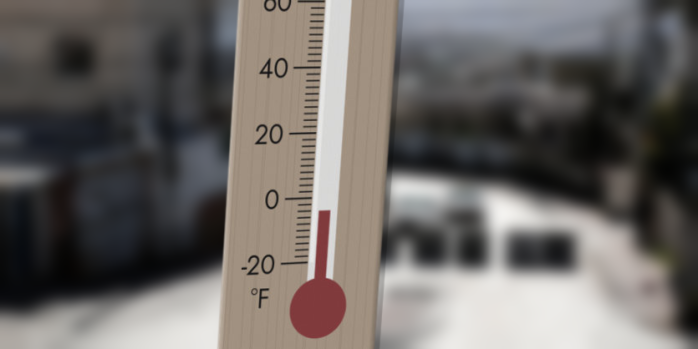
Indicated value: -4 °F
